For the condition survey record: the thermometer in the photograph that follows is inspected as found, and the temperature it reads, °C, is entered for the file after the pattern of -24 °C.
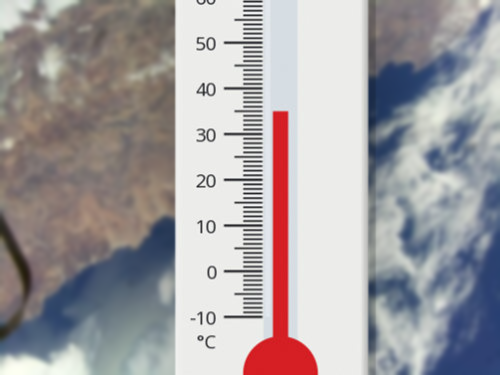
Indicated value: 35 °C
